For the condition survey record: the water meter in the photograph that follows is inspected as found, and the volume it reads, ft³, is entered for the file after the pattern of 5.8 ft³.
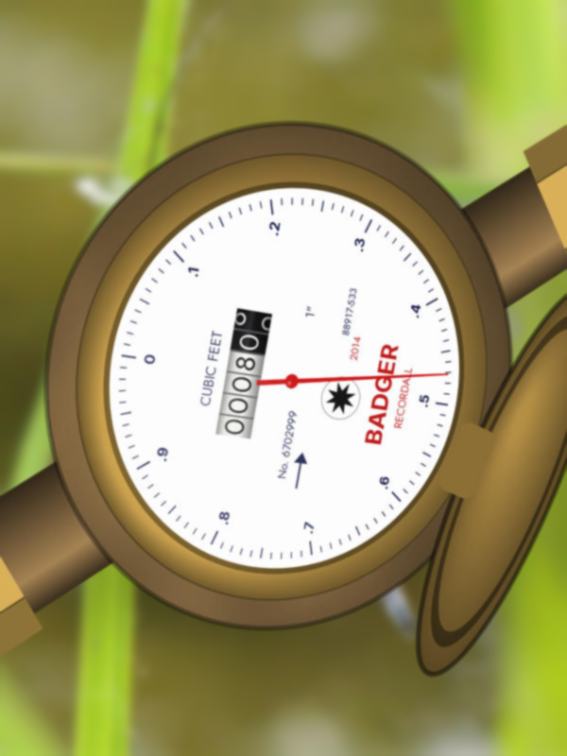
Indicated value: 808.47 ft³
